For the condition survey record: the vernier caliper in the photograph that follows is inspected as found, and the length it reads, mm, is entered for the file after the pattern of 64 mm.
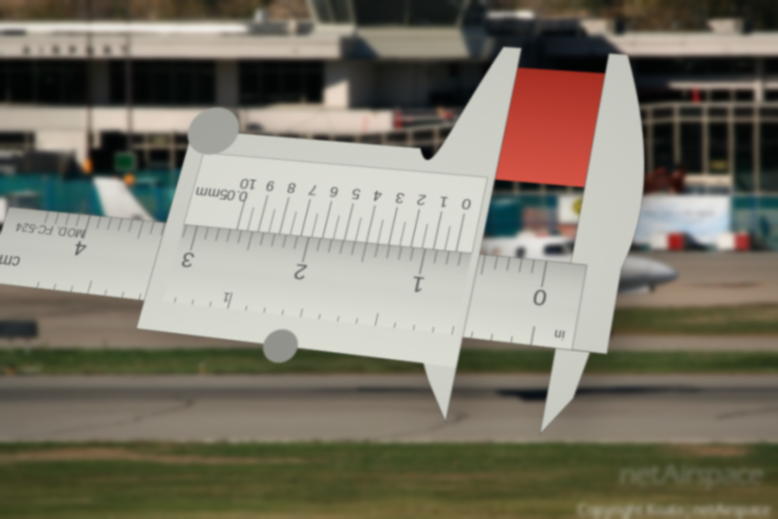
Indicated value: 7.4 mm
